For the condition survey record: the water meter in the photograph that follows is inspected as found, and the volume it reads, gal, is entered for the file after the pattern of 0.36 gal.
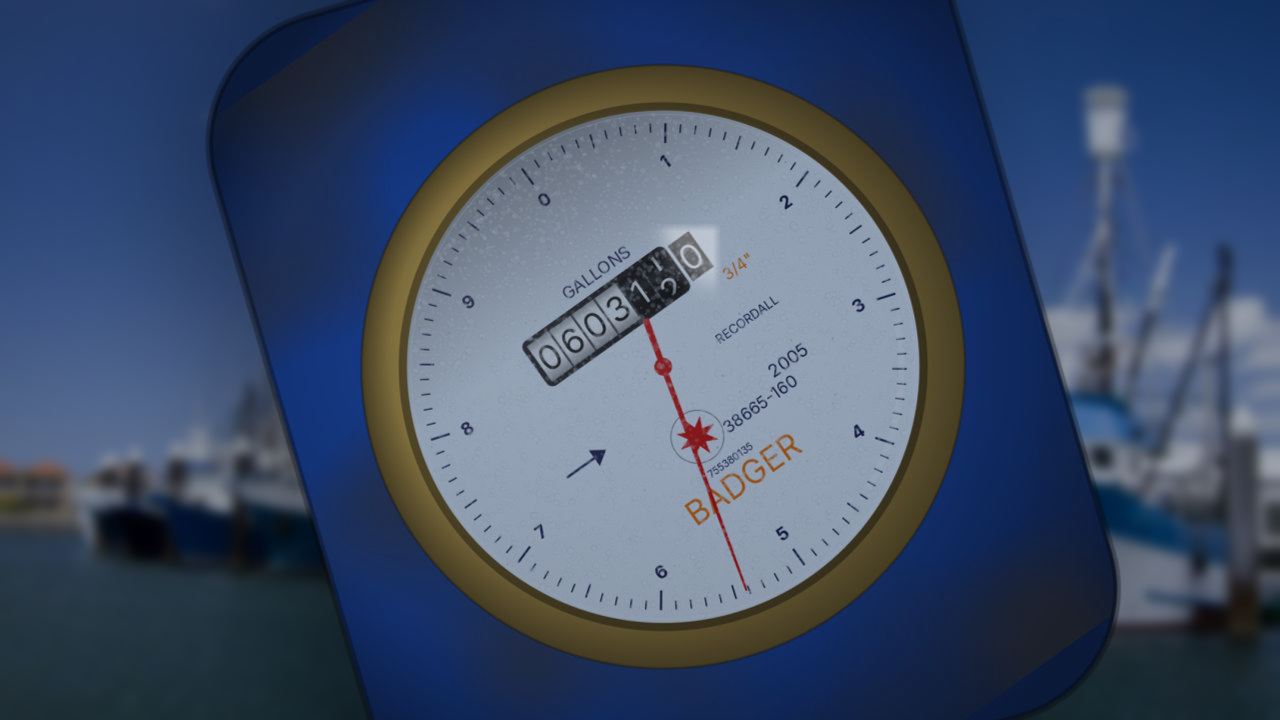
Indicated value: 603115.4 gal
